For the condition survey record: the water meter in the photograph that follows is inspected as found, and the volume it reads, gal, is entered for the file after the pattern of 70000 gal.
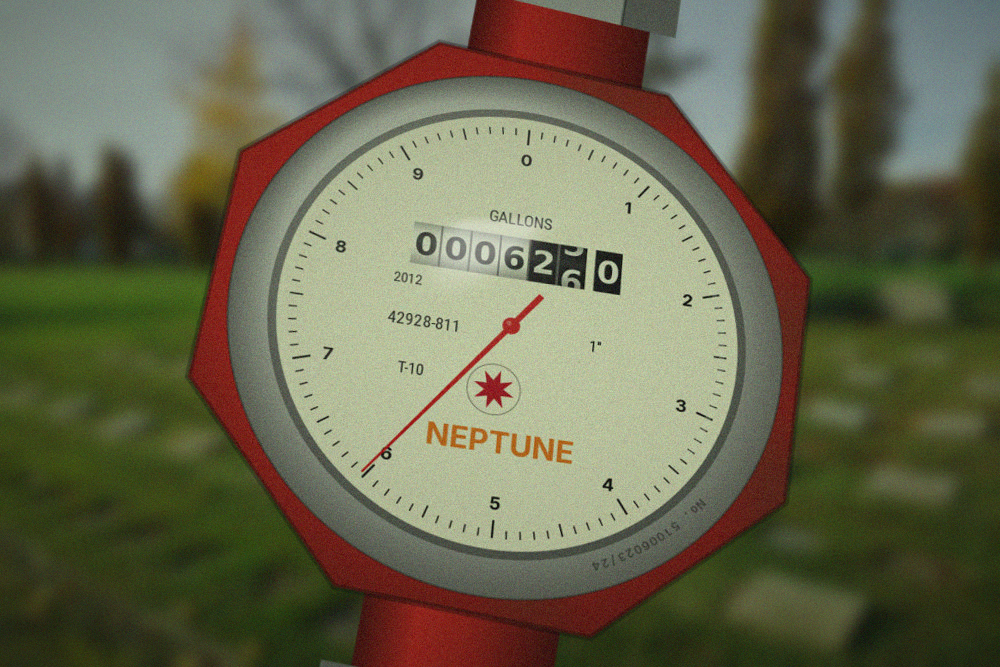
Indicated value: 6256.0 gal
